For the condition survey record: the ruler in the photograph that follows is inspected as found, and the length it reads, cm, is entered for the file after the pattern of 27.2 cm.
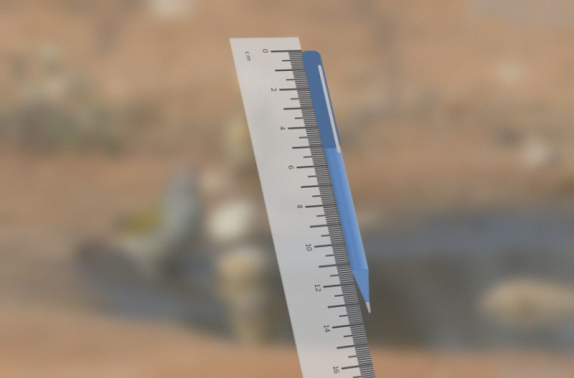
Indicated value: 13.5 cm
